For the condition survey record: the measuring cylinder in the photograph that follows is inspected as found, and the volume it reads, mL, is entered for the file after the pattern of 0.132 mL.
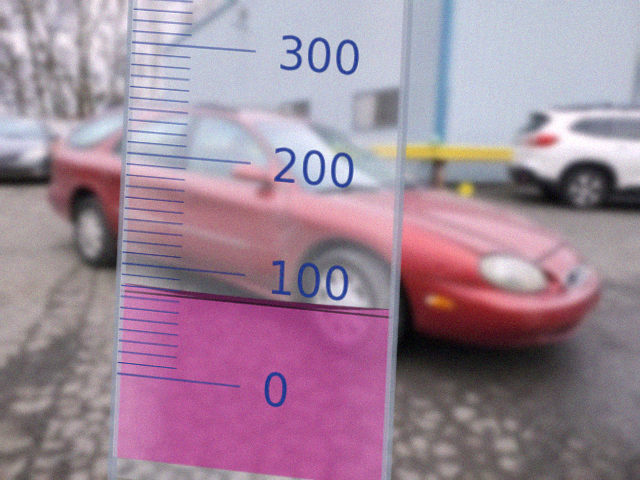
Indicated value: 75 mL
